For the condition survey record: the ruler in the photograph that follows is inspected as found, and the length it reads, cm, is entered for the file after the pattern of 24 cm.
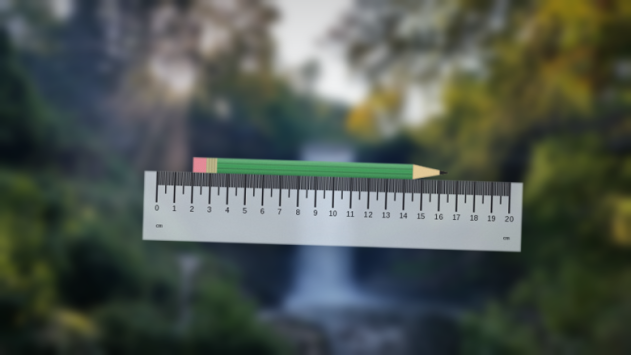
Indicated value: 14.5 cm
